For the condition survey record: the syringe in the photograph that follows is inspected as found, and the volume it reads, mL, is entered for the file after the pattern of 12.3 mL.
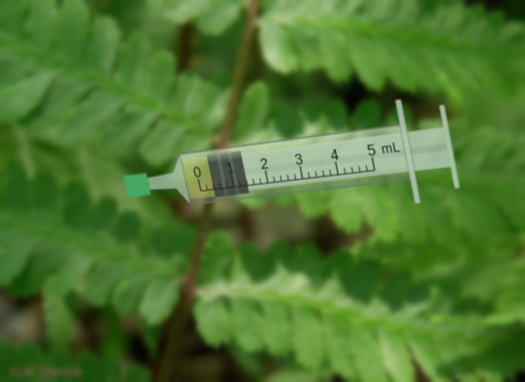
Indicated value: 0.4 mL
